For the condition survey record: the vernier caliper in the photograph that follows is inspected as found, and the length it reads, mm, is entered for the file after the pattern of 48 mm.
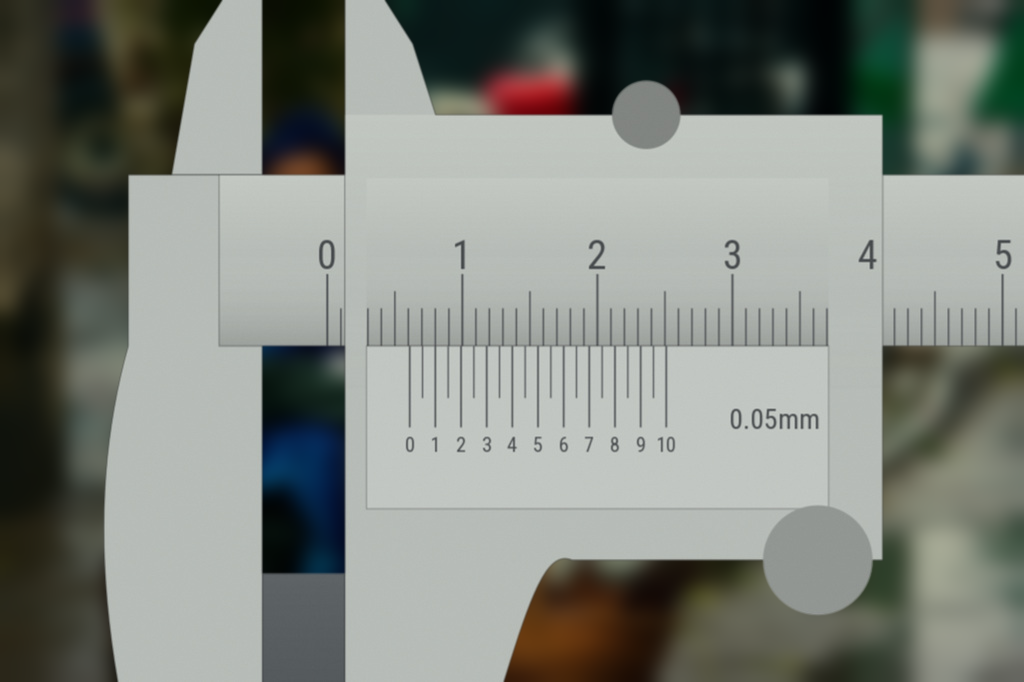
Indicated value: 6.1 mm
